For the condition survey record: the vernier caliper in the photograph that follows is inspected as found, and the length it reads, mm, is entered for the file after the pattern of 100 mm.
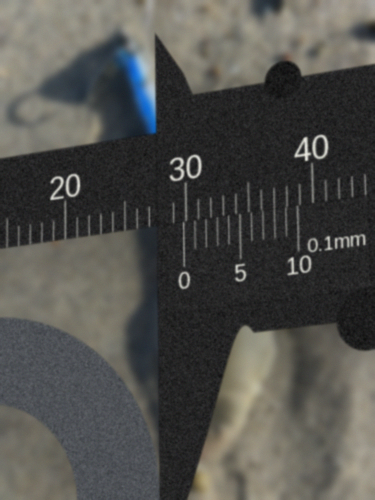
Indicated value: 29.8 mm
